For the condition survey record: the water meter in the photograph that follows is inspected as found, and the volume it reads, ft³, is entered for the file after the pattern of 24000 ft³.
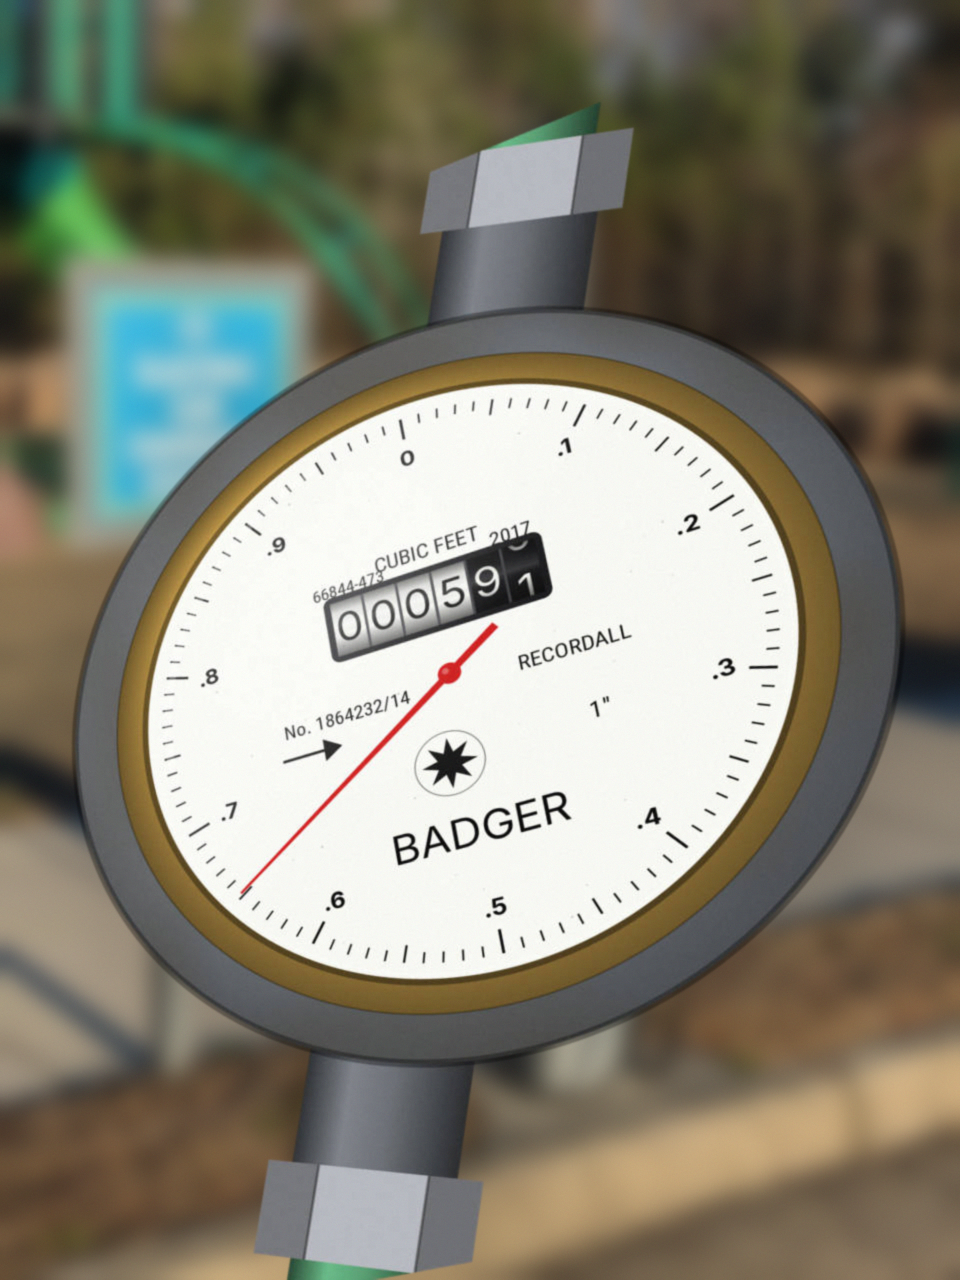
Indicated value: 590.65 ft³
